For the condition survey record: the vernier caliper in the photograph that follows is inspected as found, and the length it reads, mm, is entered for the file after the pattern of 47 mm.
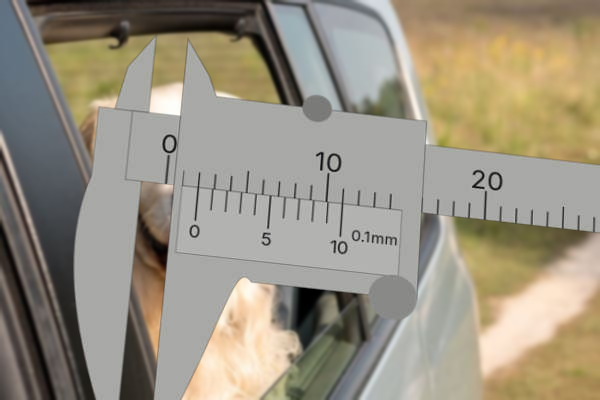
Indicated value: 2.0 mm
